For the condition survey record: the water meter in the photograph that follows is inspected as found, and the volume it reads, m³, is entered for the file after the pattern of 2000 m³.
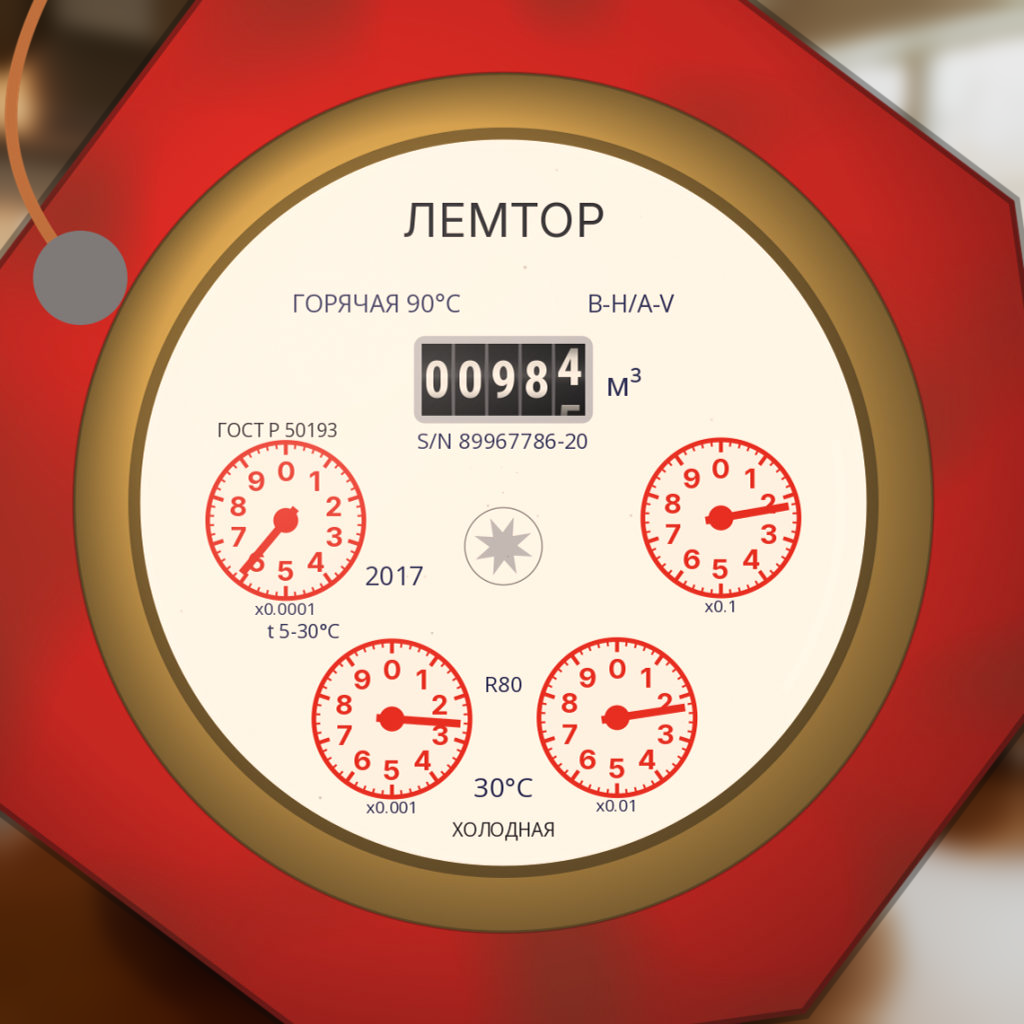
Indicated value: 984.2226 m³
